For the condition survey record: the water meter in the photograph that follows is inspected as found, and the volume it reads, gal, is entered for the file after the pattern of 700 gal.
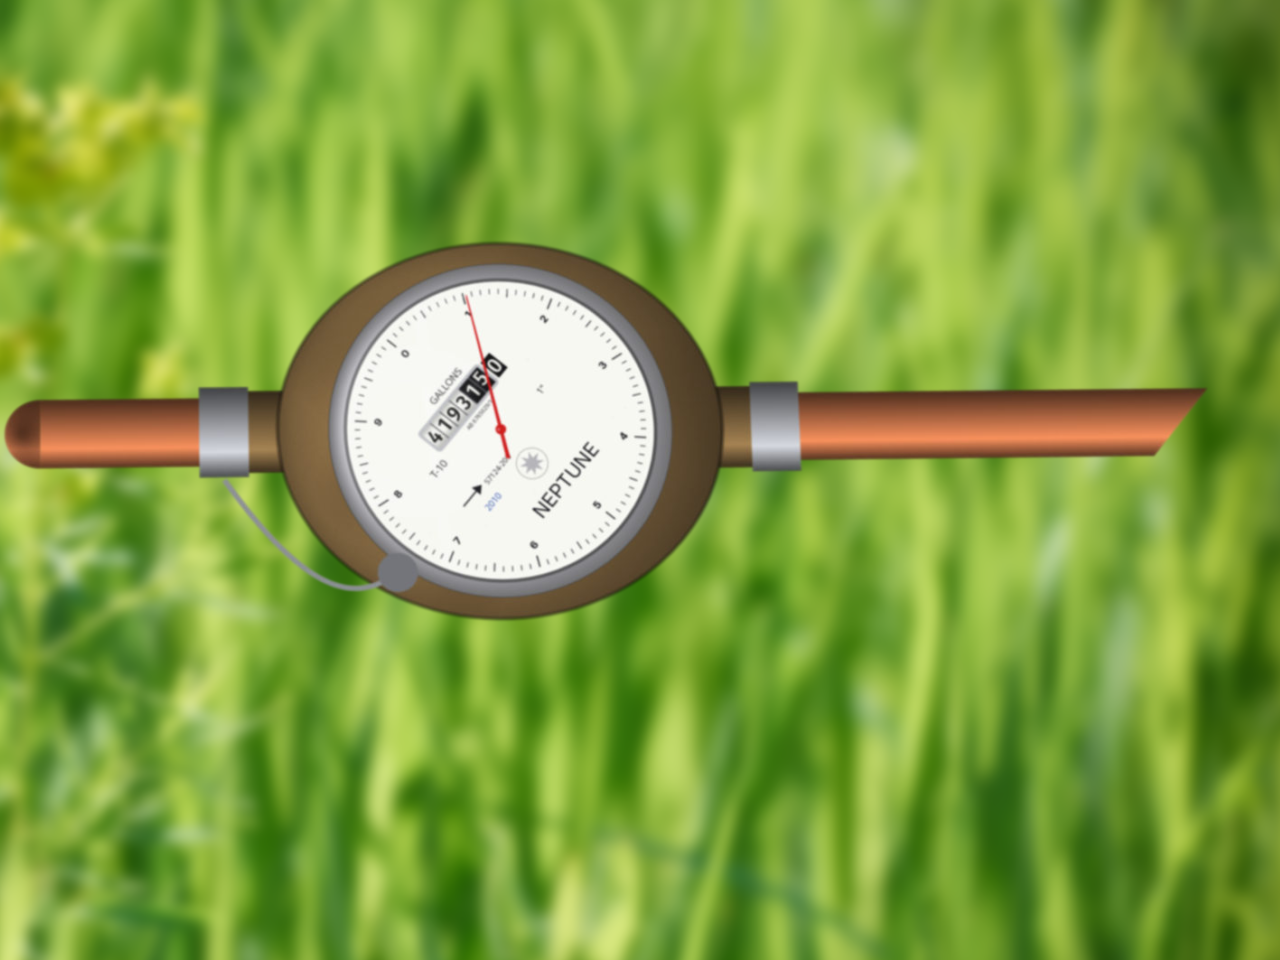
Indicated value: 4193151.0 gal
